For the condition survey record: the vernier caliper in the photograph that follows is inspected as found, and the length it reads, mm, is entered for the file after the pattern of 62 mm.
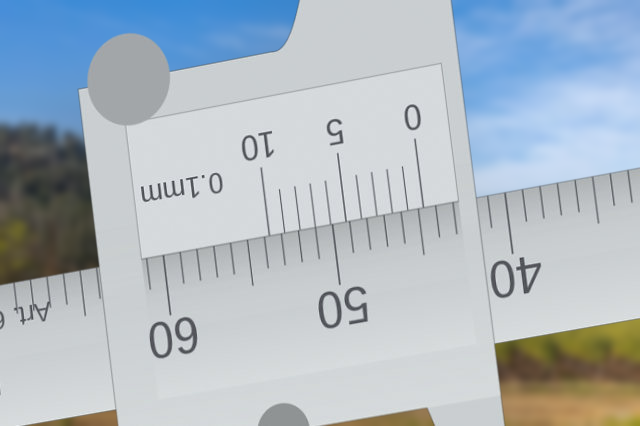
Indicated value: 44.7 mm
